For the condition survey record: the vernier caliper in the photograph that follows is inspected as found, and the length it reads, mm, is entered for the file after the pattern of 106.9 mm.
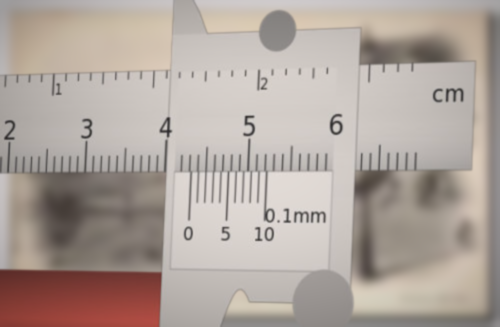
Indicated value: 43.2 mm
